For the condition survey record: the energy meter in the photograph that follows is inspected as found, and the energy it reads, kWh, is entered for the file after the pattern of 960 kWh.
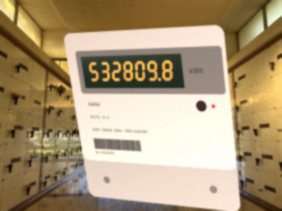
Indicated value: 532809.8 kWh
